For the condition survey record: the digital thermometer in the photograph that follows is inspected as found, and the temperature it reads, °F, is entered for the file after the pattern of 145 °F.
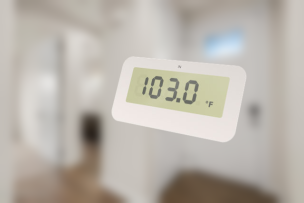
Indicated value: 103.0 °F
